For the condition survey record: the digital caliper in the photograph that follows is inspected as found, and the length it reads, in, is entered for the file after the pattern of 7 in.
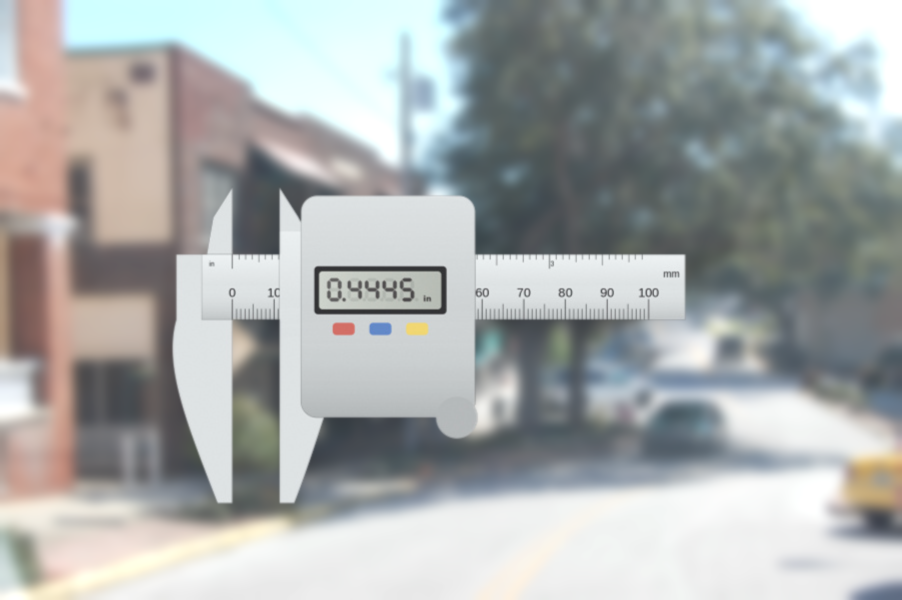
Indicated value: 0.4445 in
